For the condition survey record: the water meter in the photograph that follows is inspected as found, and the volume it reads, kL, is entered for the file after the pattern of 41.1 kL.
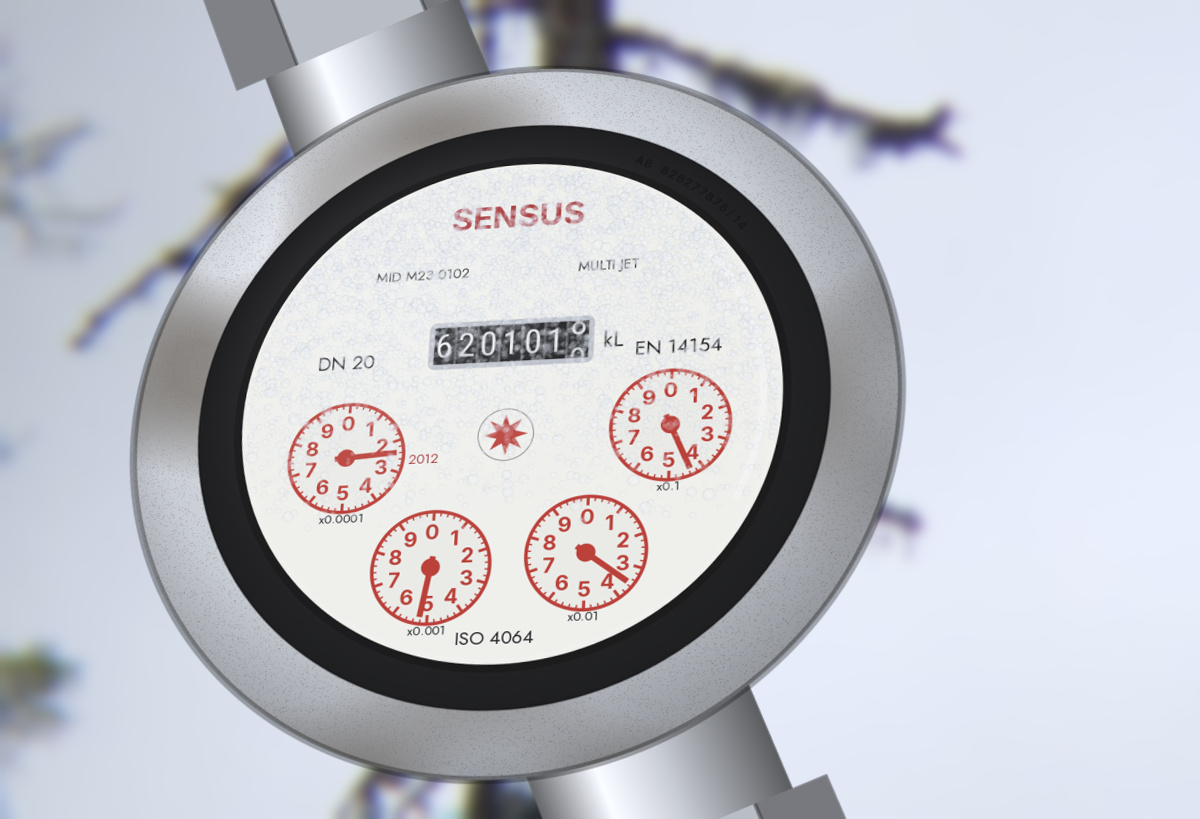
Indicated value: 6201018.4352 kL
